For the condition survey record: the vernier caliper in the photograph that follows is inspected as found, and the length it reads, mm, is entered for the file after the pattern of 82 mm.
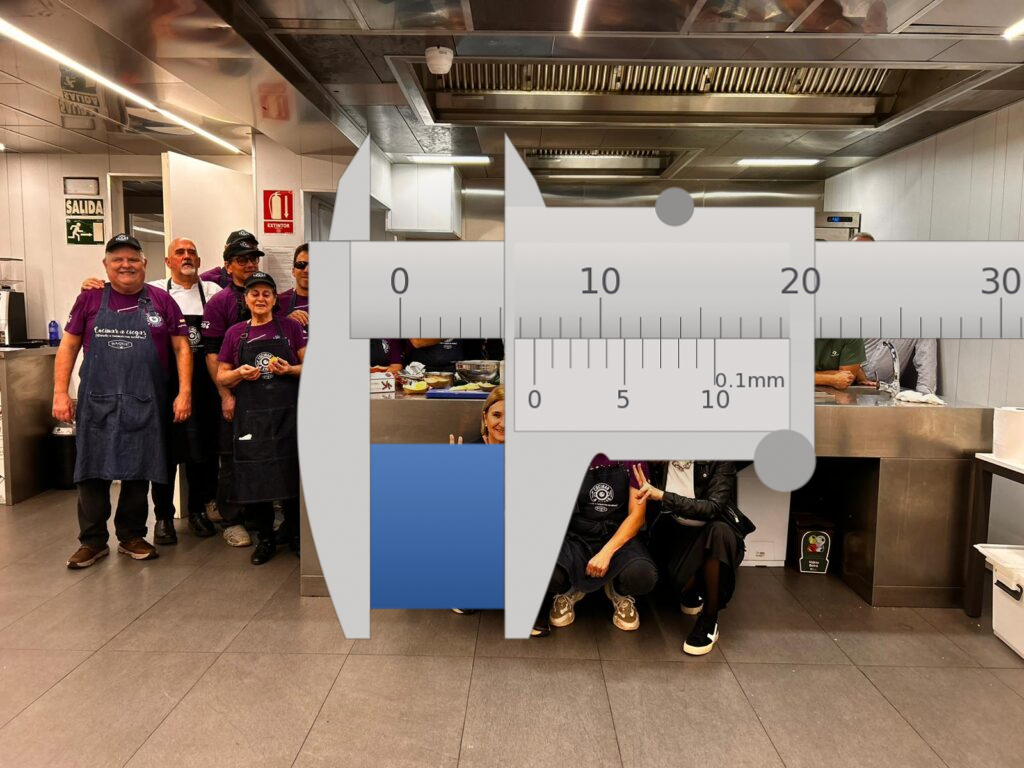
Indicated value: 6.7 mm
